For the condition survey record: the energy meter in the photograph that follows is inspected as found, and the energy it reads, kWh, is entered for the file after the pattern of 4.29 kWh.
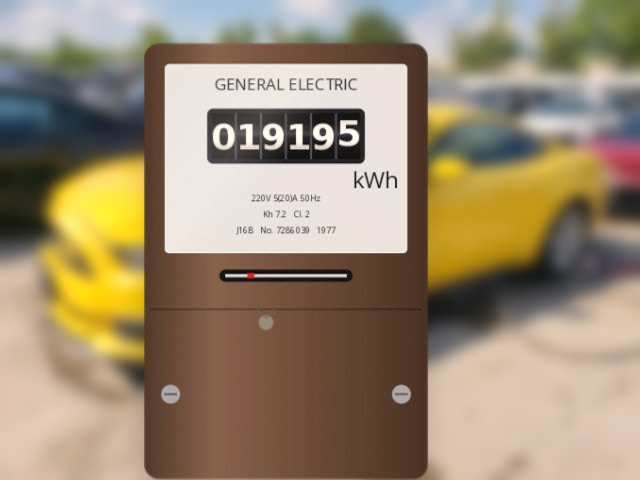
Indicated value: 19195 kWh
